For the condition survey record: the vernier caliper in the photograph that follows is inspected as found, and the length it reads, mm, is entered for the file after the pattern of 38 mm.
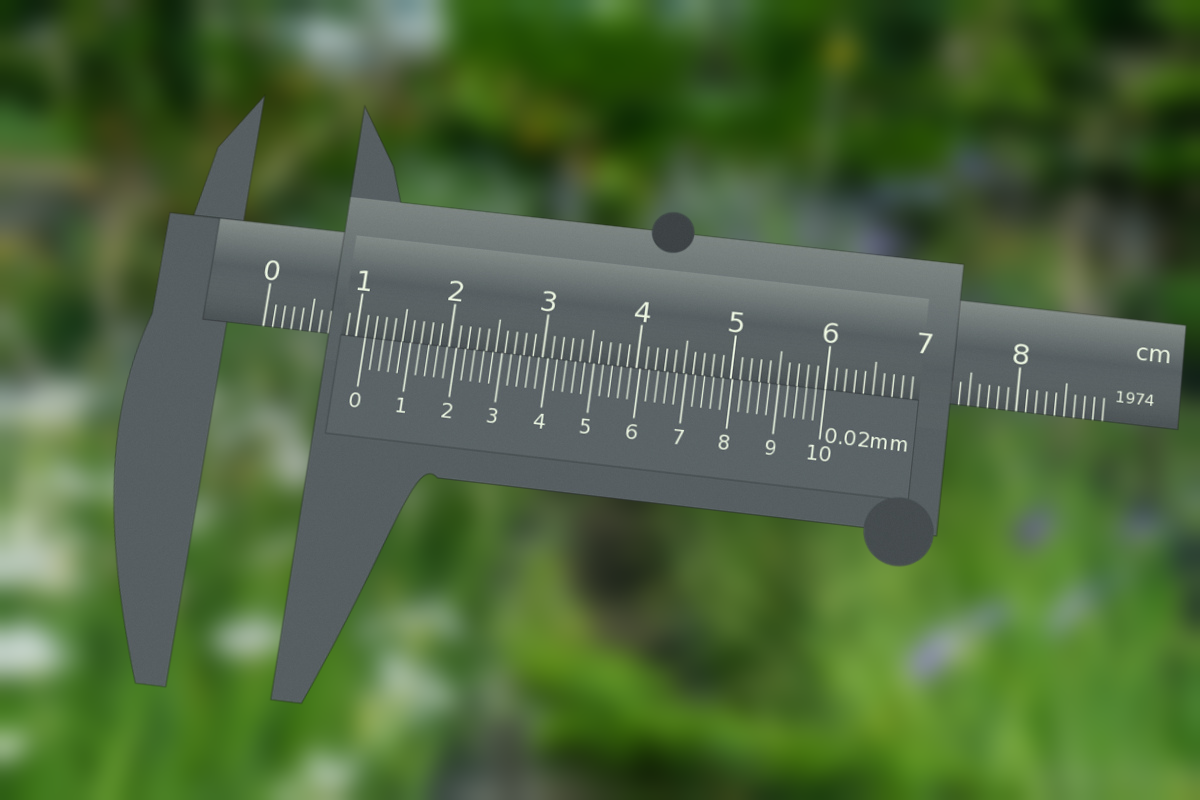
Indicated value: 11.0 mm
